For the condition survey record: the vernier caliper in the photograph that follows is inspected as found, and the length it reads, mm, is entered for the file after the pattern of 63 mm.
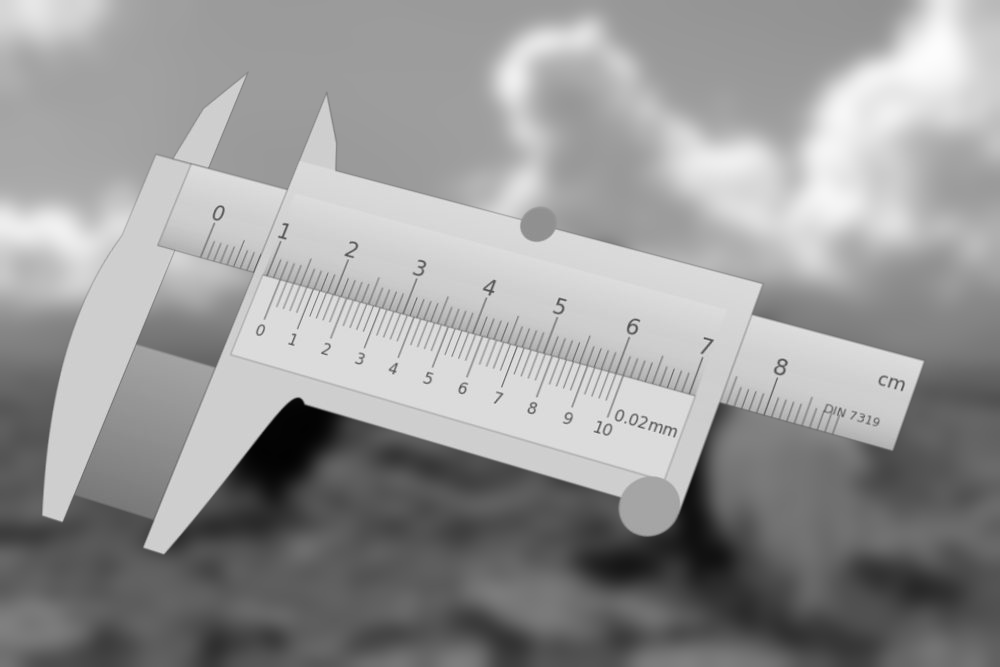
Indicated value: 12.0 mm
